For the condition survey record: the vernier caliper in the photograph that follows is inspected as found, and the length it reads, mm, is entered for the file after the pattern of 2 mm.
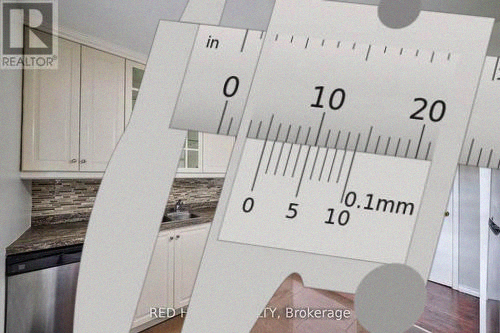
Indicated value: 5.0 mm
